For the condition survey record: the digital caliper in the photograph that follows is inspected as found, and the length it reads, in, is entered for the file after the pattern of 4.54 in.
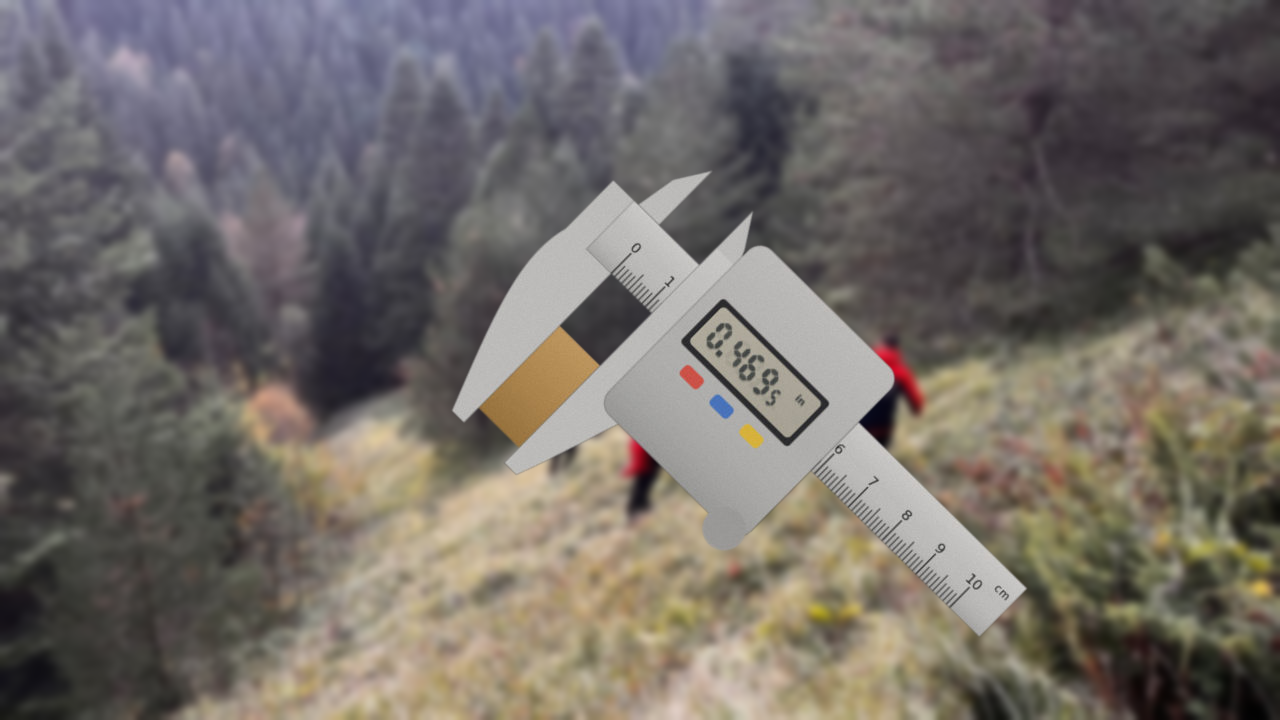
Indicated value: 0.4695 in
